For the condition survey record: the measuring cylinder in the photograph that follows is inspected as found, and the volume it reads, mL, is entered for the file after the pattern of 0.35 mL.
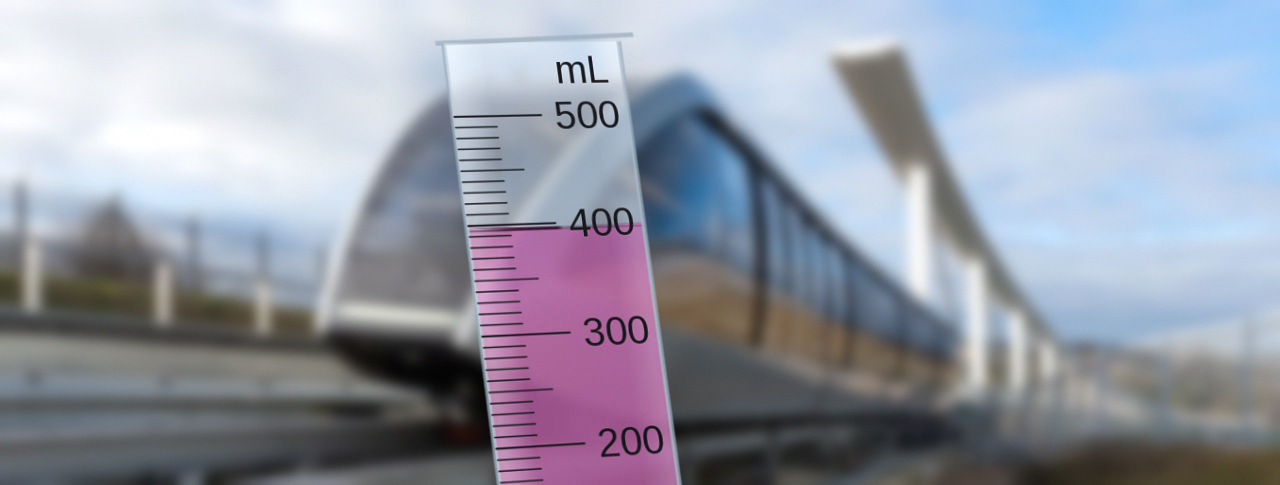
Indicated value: 395 mL
